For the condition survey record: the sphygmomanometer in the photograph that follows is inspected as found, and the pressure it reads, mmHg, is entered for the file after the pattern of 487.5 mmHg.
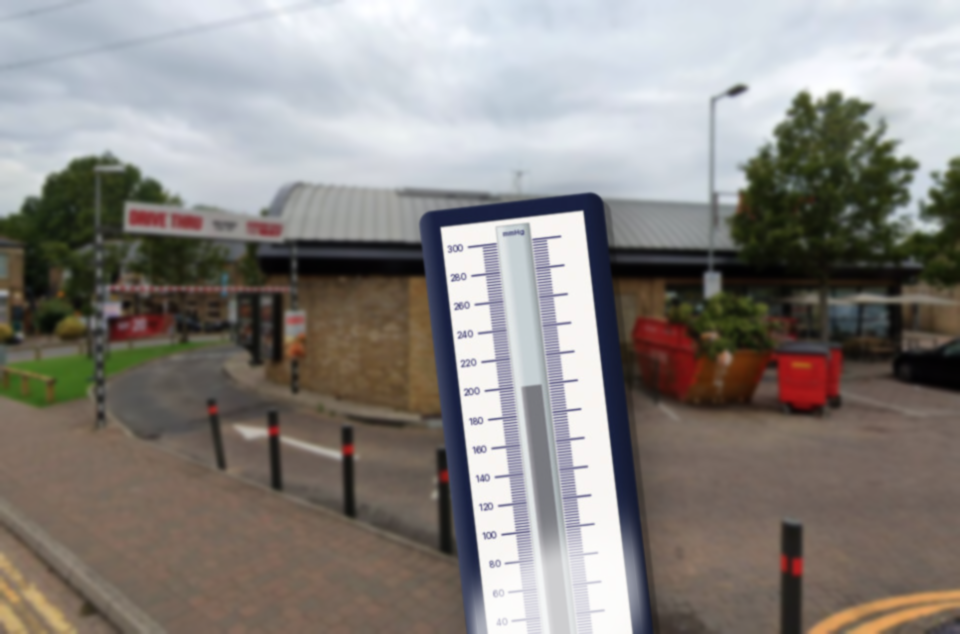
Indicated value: 200 mmHg
